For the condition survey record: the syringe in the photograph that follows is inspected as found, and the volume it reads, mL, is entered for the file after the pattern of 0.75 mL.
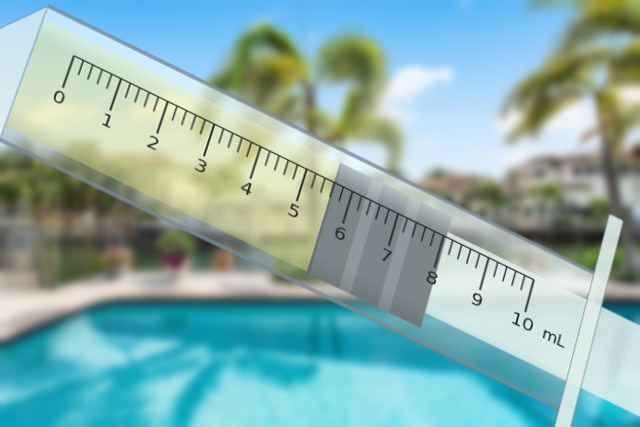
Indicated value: 5.6 mL
